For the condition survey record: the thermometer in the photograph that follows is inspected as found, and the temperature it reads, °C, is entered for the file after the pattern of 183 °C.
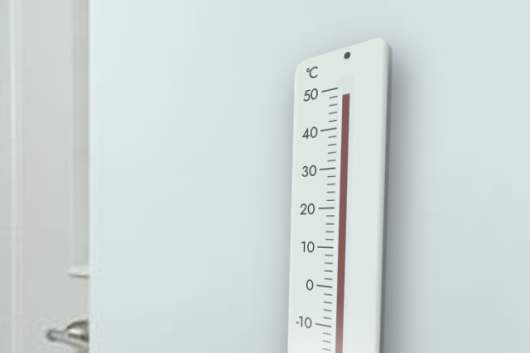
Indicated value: 48 °C
